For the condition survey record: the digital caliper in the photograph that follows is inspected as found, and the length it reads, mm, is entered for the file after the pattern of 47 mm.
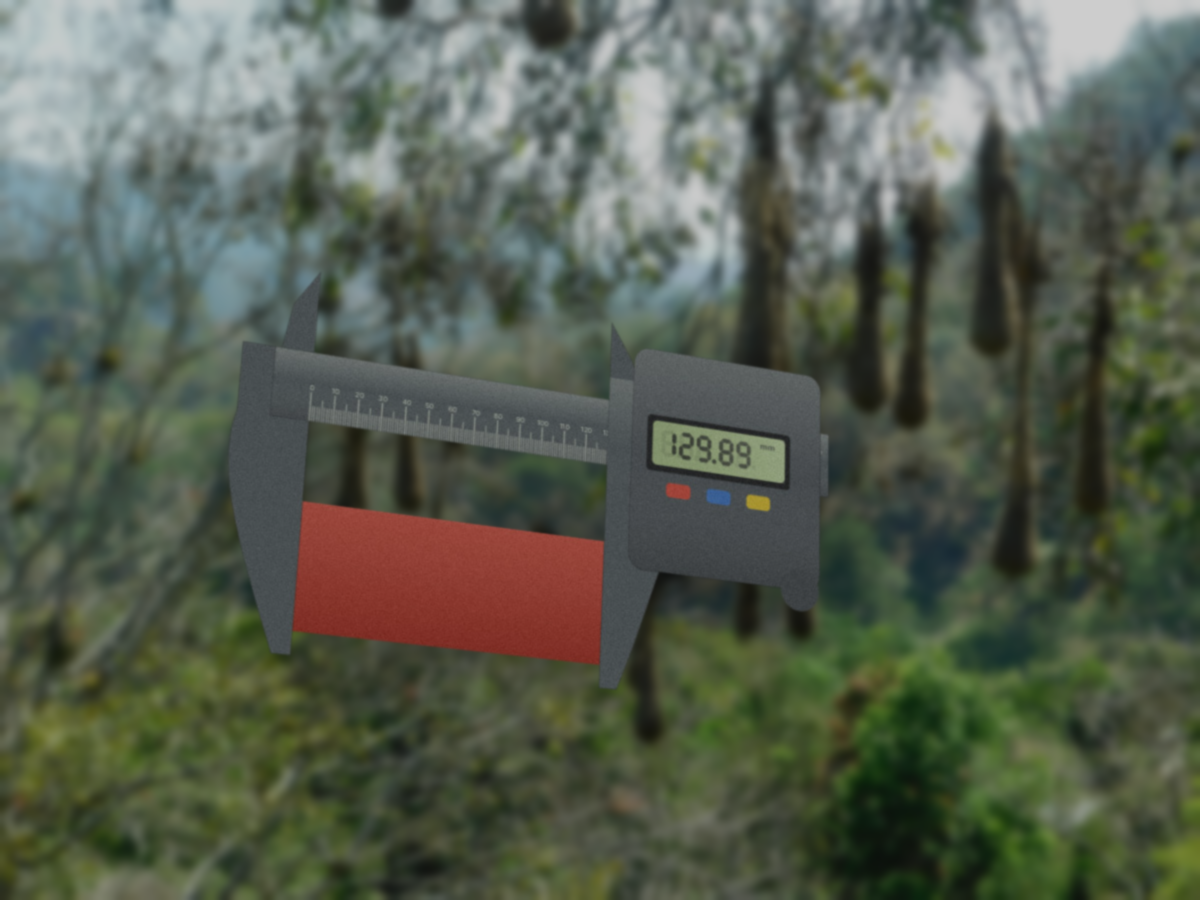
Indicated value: 129.89 mm
